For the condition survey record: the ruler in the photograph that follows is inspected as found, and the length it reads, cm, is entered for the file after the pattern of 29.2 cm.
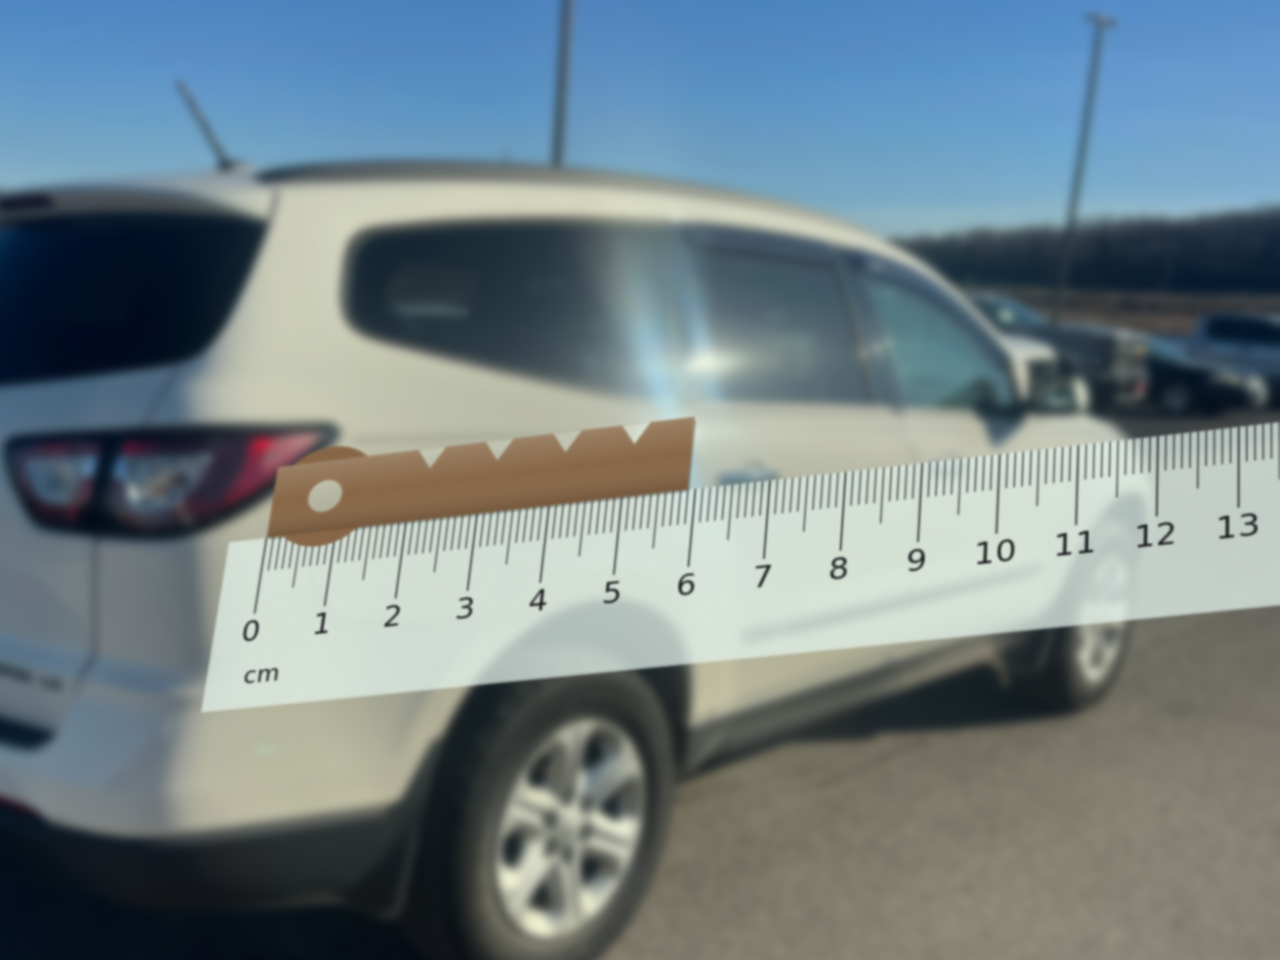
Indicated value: 5.9 cm
